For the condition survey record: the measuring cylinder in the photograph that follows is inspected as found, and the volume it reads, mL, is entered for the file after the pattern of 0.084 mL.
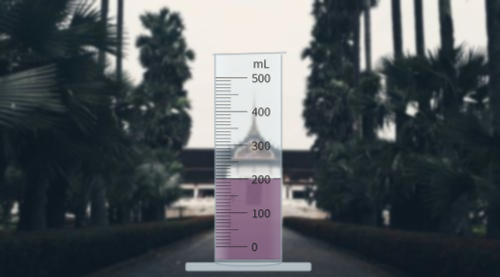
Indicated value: 200 mL
